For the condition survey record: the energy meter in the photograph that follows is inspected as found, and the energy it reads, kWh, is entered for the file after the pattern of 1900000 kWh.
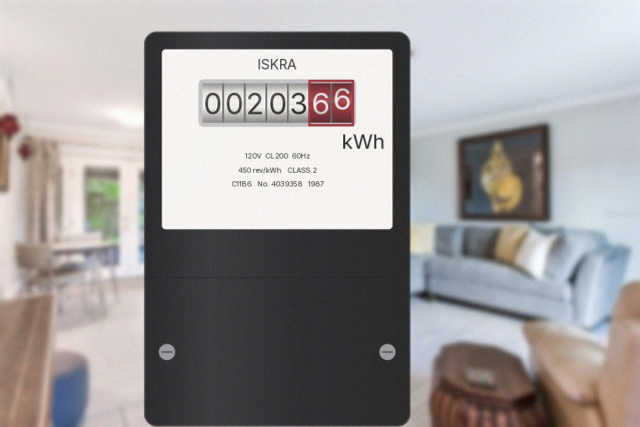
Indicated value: 203.66 kWh
